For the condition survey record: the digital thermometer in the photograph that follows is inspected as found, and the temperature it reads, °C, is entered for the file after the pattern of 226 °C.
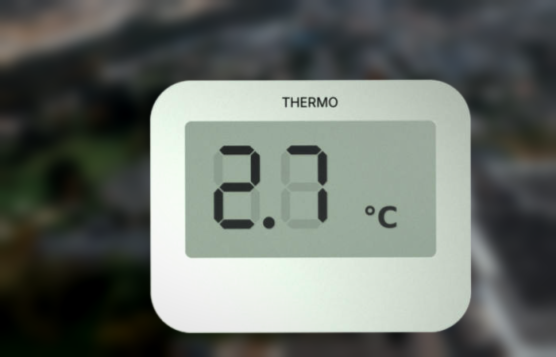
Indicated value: 2.7 °C
